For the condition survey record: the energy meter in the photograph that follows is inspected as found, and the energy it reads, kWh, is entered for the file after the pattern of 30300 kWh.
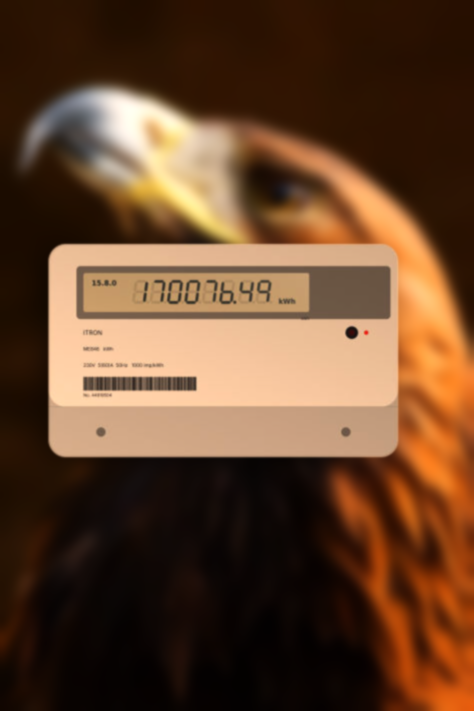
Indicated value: 170076.49 kWh
